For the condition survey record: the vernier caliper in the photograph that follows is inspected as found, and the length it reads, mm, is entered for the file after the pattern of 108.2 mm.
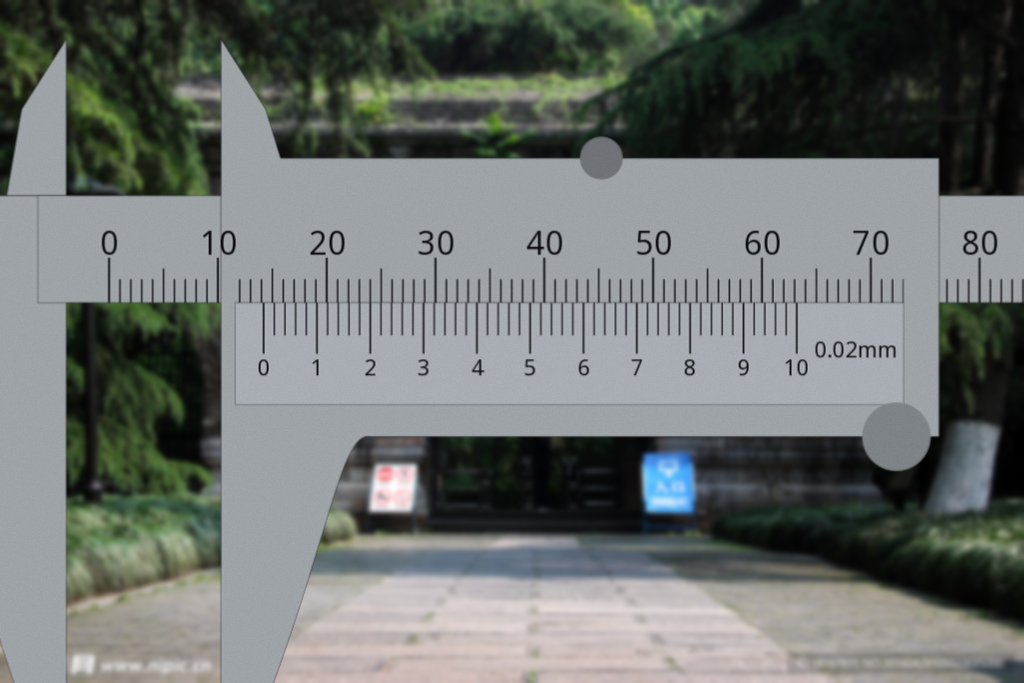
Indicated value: 14.2 mm
